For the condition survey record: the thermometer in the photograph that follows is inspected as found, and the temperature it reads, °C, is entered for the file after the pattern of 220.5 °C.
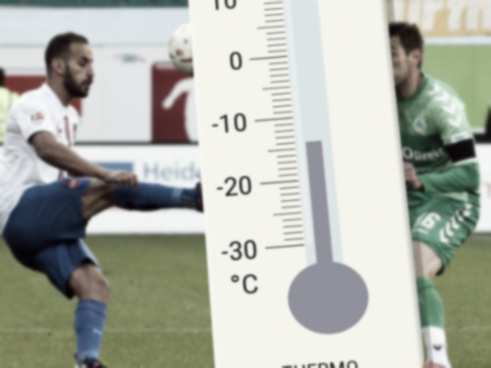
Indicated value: -14 °C
